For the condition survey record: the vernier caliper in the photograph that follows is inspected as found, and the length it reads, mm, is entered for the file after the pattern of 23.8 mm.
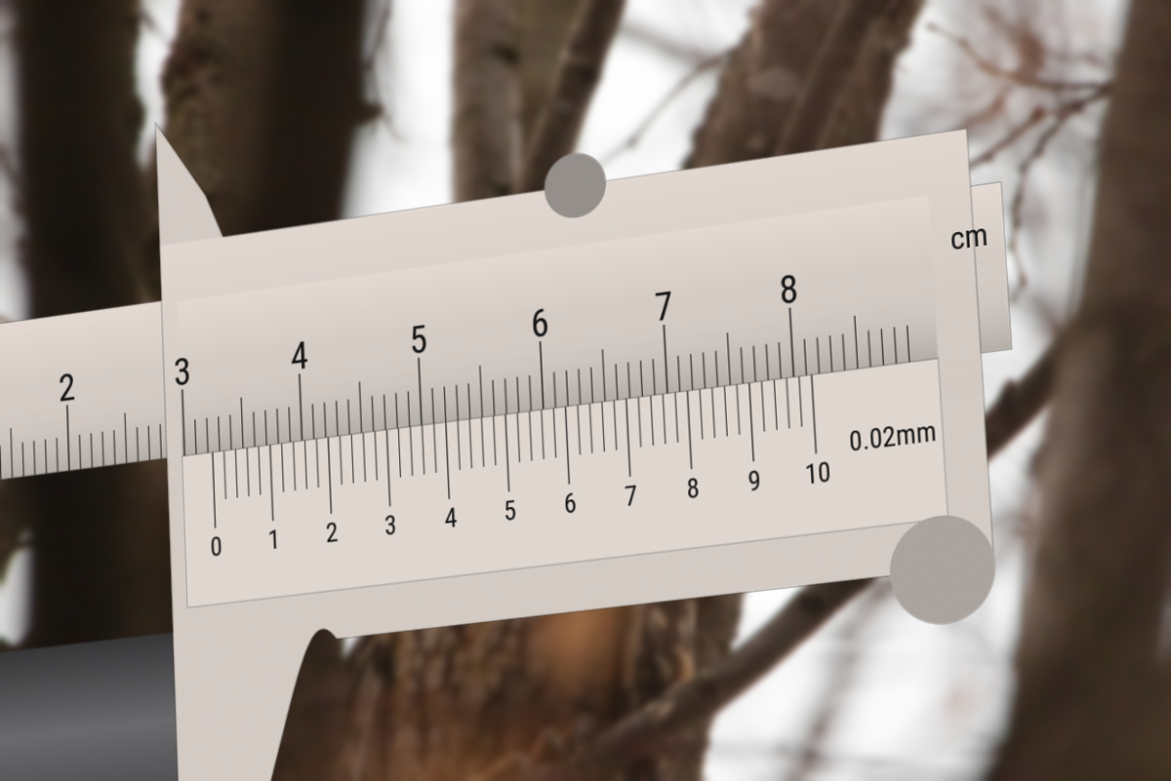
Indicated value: 32.4 mm
